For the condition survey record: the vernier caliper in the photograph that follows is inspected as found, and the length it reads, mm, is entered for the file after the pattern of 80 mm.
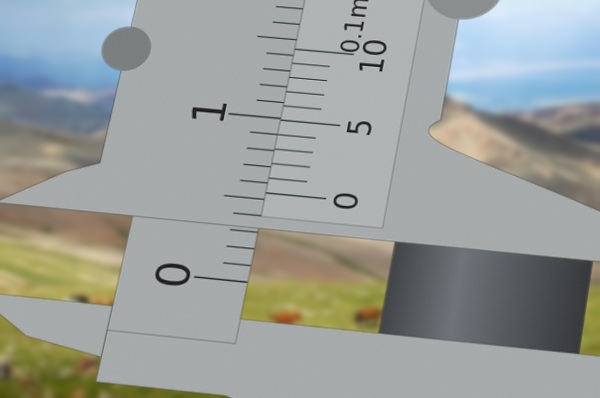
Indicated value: 5.4 mm
